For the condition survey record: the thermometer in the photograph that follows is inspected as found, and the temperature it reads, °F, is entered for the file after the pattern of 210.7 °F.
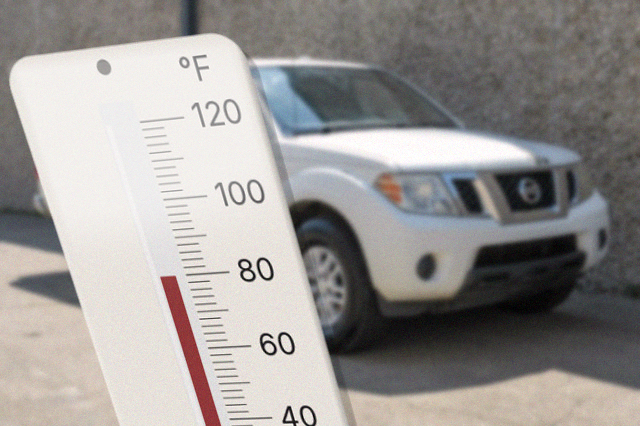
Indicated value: 80 °F
